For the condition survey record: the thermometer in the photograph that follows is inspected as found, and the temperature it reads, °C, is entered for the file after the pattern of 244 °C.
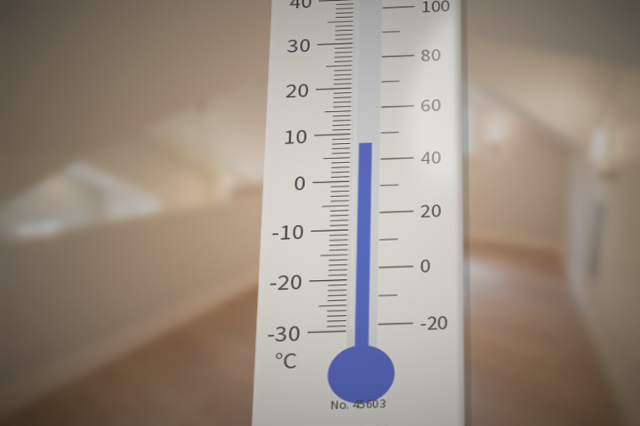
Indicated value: 8 °C
